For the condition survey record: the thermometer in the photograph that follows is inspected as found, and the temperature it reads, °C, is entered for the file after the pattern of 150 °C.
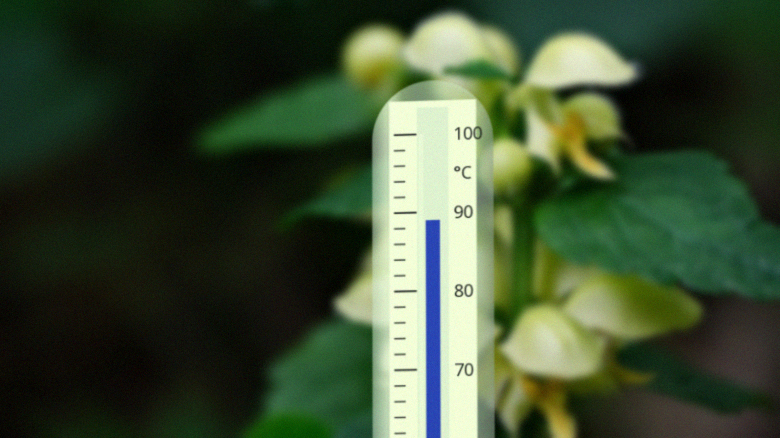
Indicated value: 89 °C
